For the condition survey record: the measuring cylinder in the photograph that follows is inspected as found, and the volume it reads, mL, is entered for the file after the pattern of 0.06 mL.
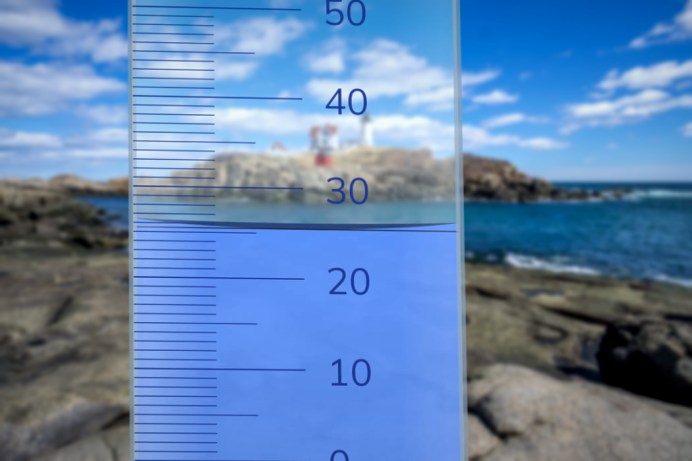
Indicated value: 25.5 mL
